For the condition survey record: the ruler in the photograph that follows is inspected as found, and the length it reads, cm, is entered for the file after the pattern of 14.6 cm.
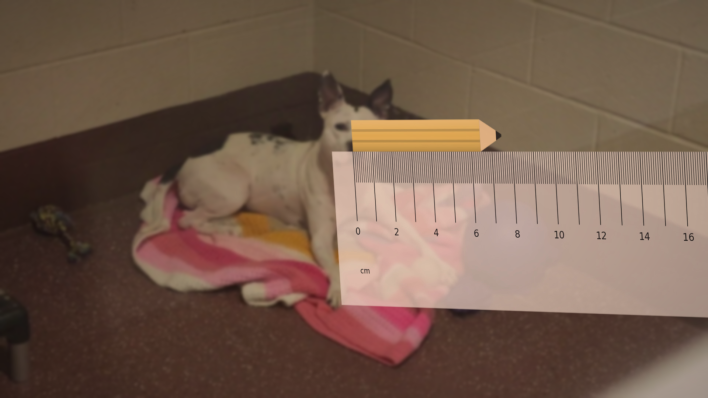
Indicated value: 7.5 cm
